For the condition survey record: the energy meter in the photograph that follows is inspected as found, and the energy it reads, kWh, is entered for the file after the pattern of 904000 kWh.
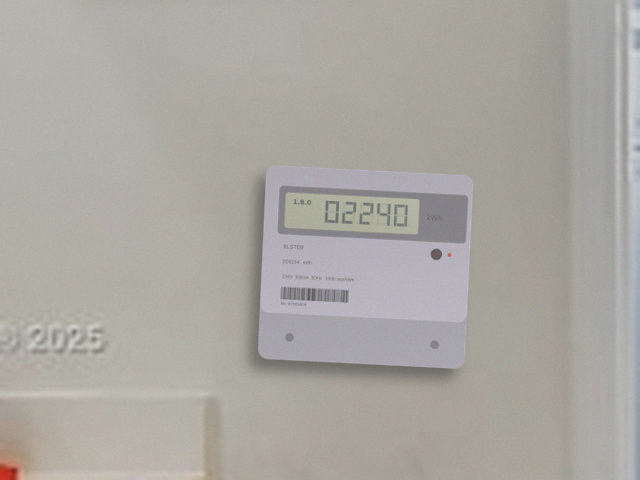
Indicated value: 2240 kWh
